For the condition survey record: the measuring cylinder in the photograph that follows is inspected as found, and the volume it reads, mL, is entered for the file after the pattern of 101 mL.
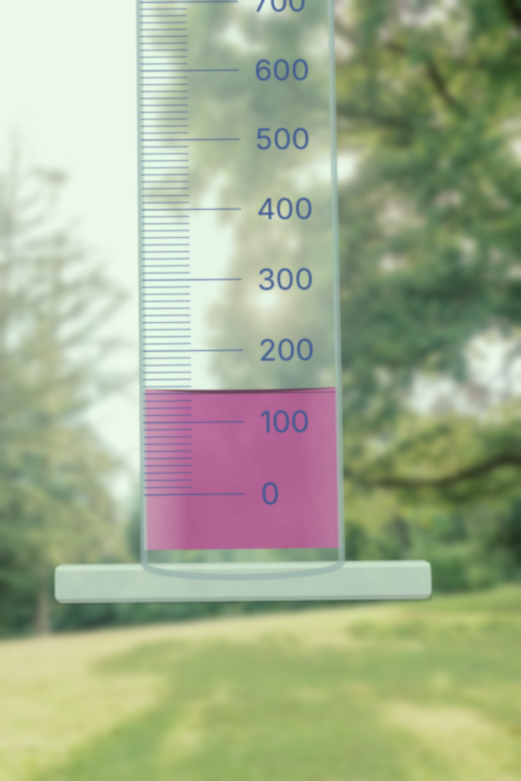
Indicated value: 140 mL
